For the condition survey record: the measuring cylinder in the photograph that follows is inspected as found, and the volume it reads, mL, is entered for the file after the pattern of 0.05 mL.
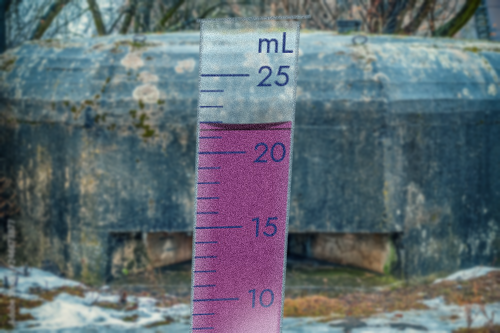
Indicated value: 21.5 mL
